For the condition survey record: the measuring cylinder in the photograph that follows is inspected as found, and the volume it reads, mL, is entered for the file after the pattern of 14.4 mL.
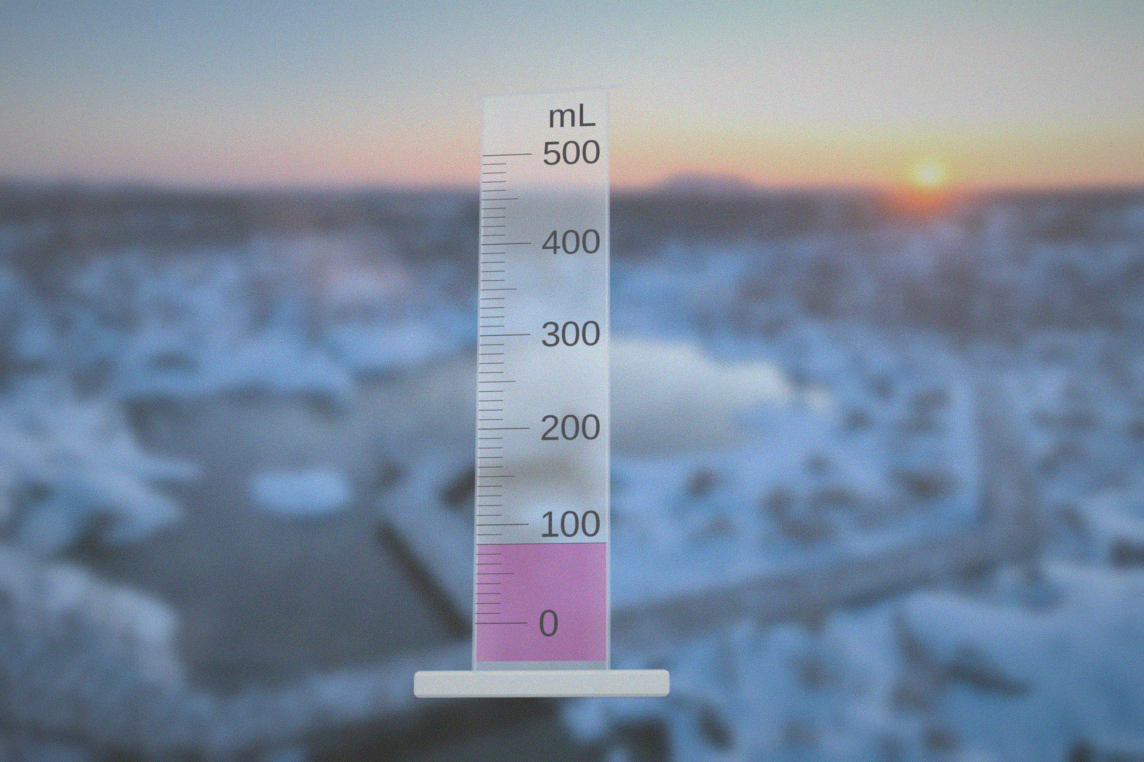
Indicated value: 80 mL
